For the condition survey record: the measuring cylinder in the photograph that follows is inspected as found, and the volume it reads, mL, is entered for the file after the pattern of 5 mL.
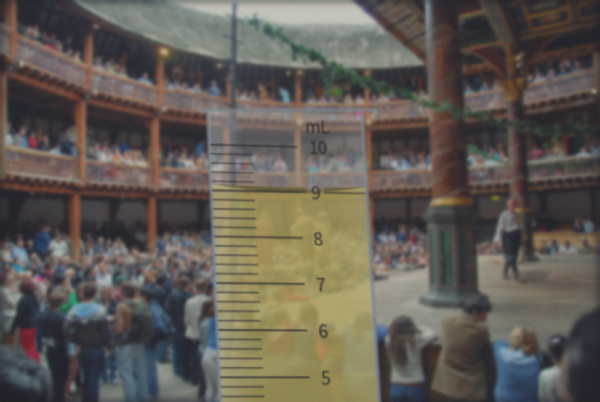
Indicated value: 9 mL
